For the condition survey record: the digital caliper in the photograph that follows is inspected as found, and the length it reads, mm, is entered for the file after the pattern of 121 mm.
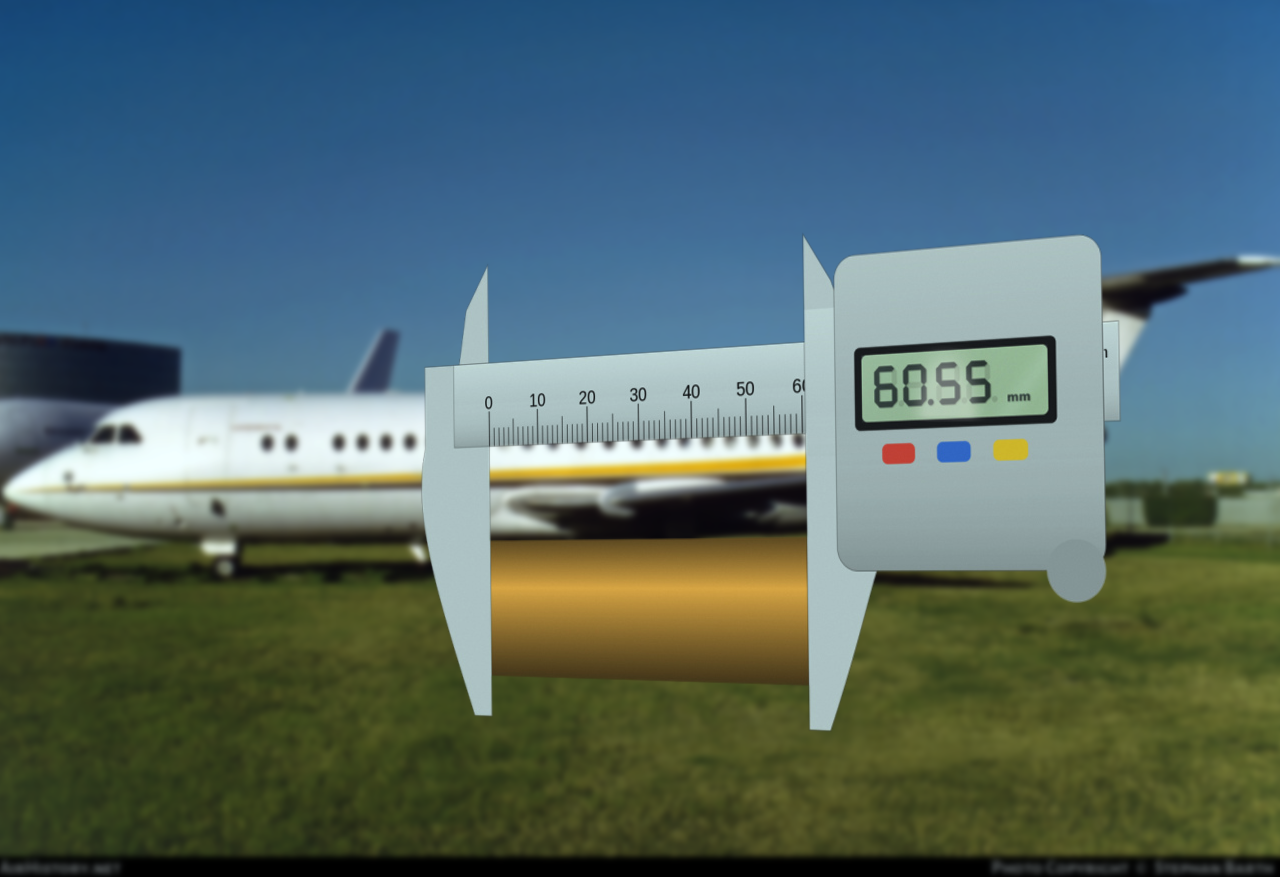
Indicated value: 60.55 mm
